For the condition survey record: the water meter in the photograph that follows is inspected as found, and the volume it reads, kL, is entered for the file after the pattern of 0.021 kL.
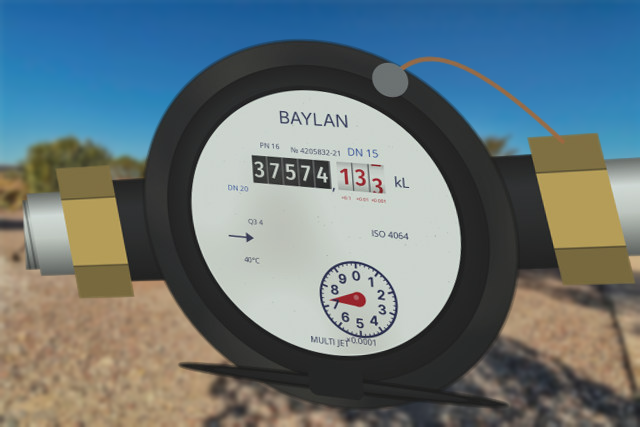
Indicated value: 37574.1327 kL
